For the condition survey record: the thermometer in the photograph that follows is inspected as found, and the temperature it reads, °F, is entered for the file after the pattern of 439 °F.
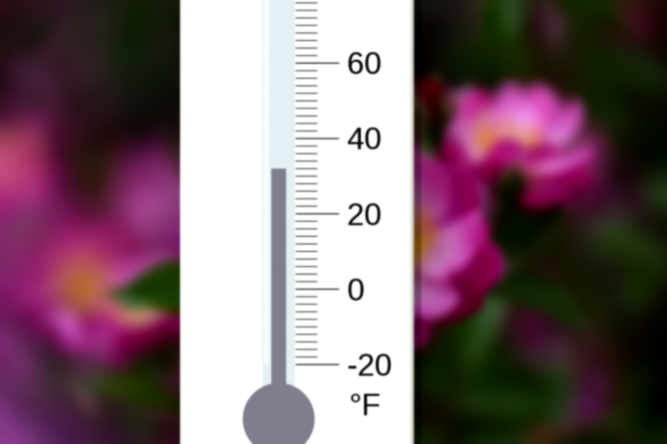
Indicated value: 32 °F
